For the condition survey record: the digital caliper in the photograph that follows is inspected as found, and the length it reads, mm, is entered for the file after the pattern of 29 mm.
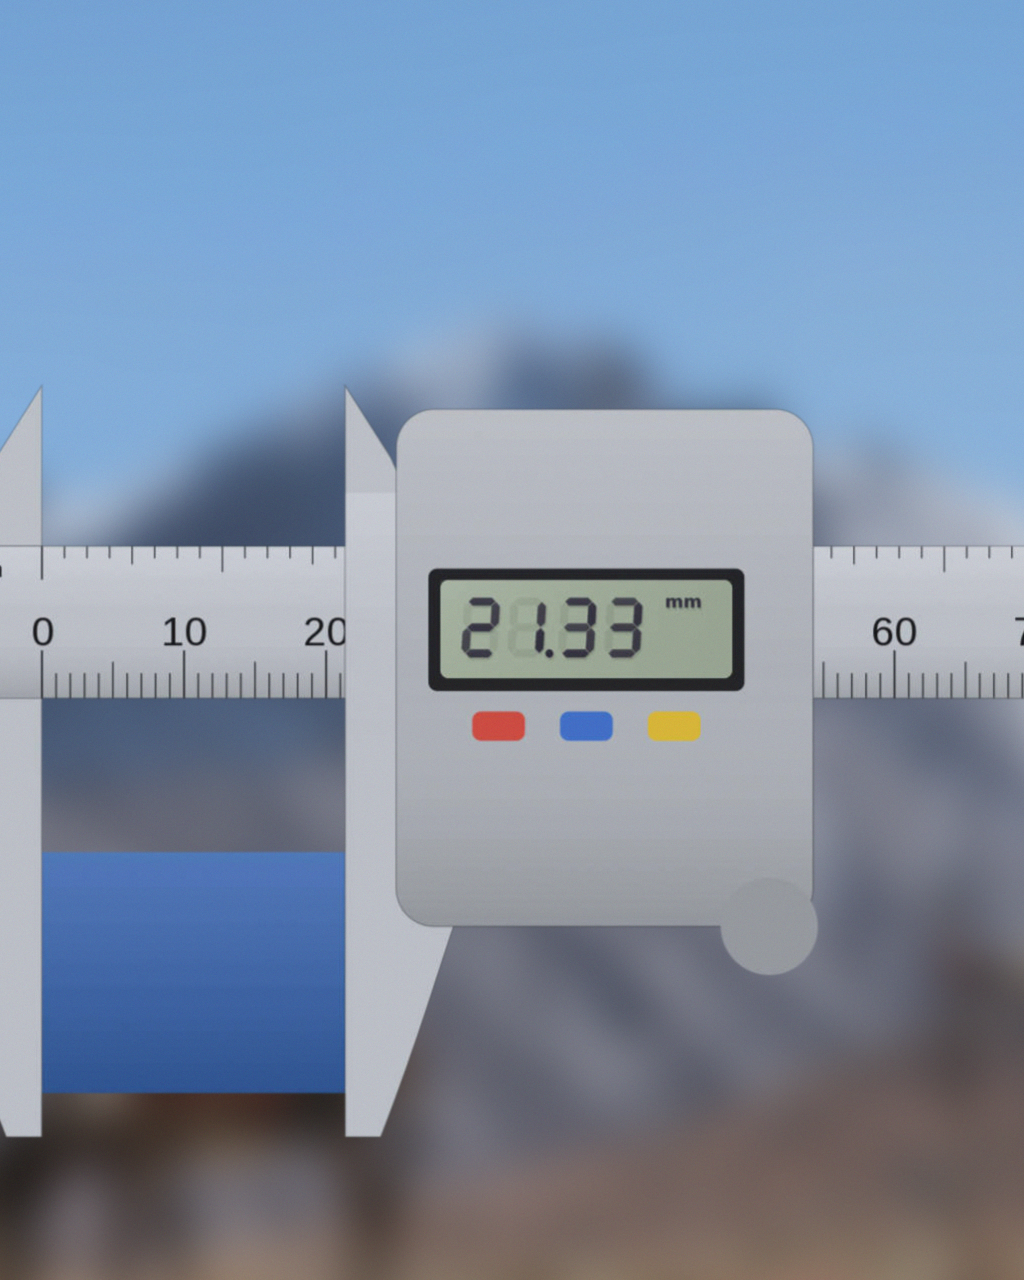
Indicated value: 21.33 mm
